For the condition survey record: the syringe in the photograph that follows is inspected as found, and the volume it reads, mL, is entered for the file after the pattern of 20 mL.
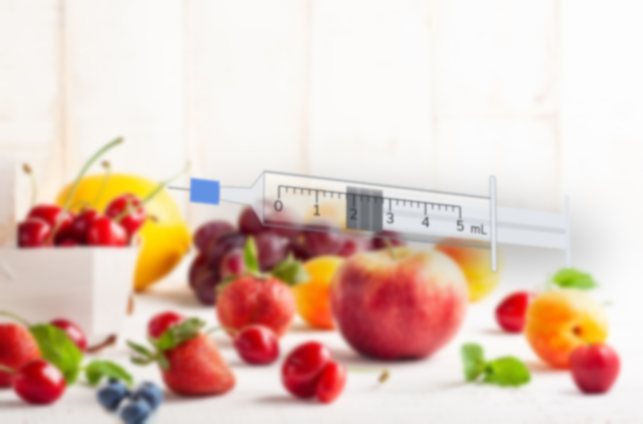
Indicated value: 1.8 mL
